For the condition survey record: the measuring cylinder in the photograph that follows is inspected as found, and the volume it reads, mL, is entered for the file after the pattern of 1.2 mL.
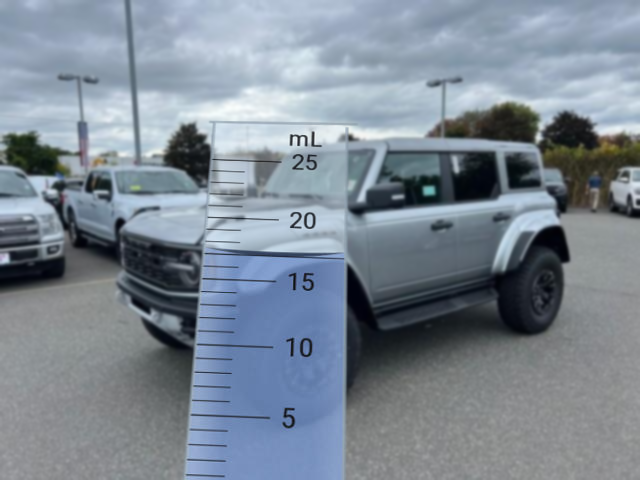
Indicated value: 17 mL
